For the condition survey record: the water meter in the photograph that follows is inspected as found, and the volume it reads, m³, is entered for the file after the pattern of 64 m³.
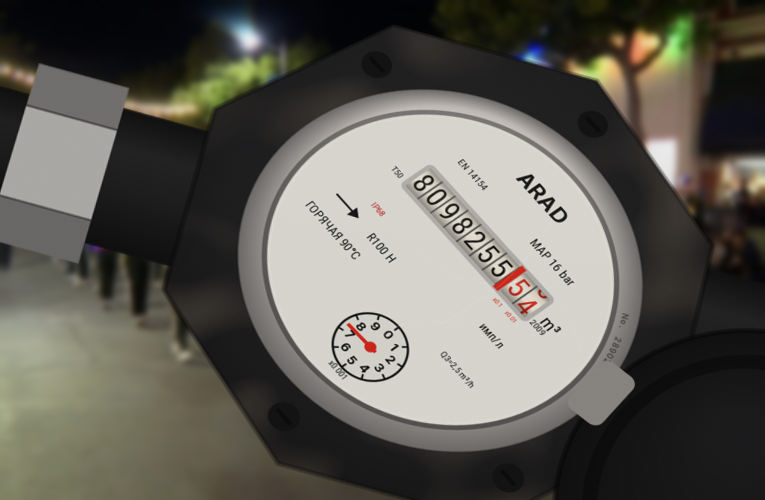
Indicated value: 8098255.537 m³
